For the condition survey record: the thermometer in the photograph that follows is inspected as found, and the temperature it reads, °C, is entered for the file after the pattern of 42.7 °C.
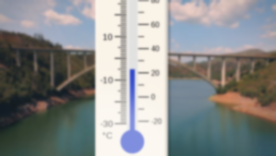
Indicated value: -5 °C
